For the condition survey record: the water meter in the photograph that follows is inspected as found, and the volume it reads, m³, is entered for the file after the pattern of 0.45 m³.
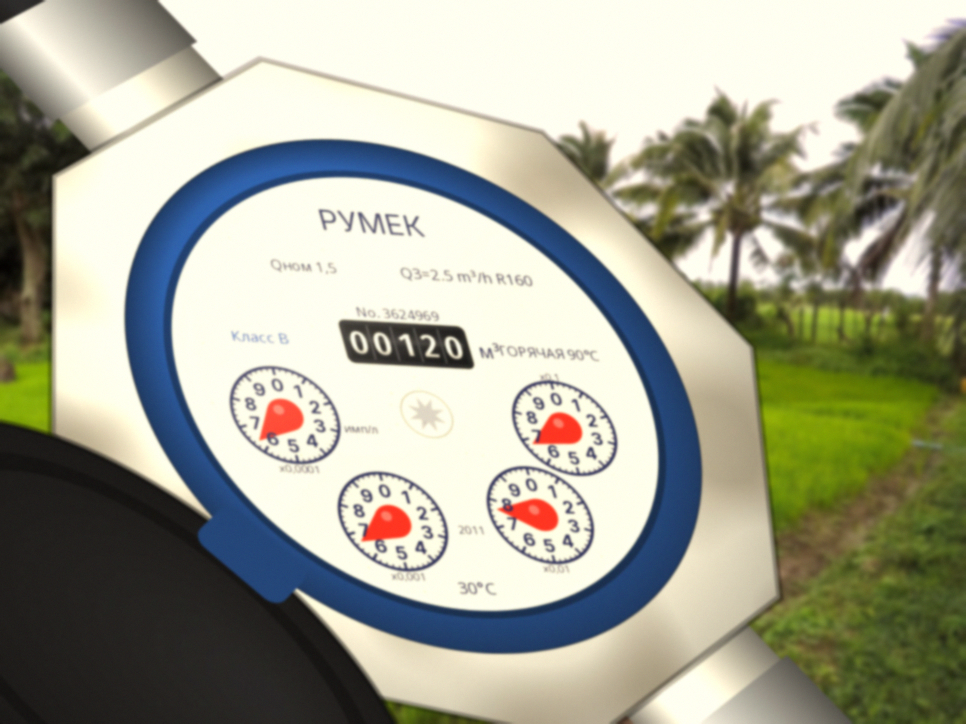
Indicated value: 120.6766 m³
